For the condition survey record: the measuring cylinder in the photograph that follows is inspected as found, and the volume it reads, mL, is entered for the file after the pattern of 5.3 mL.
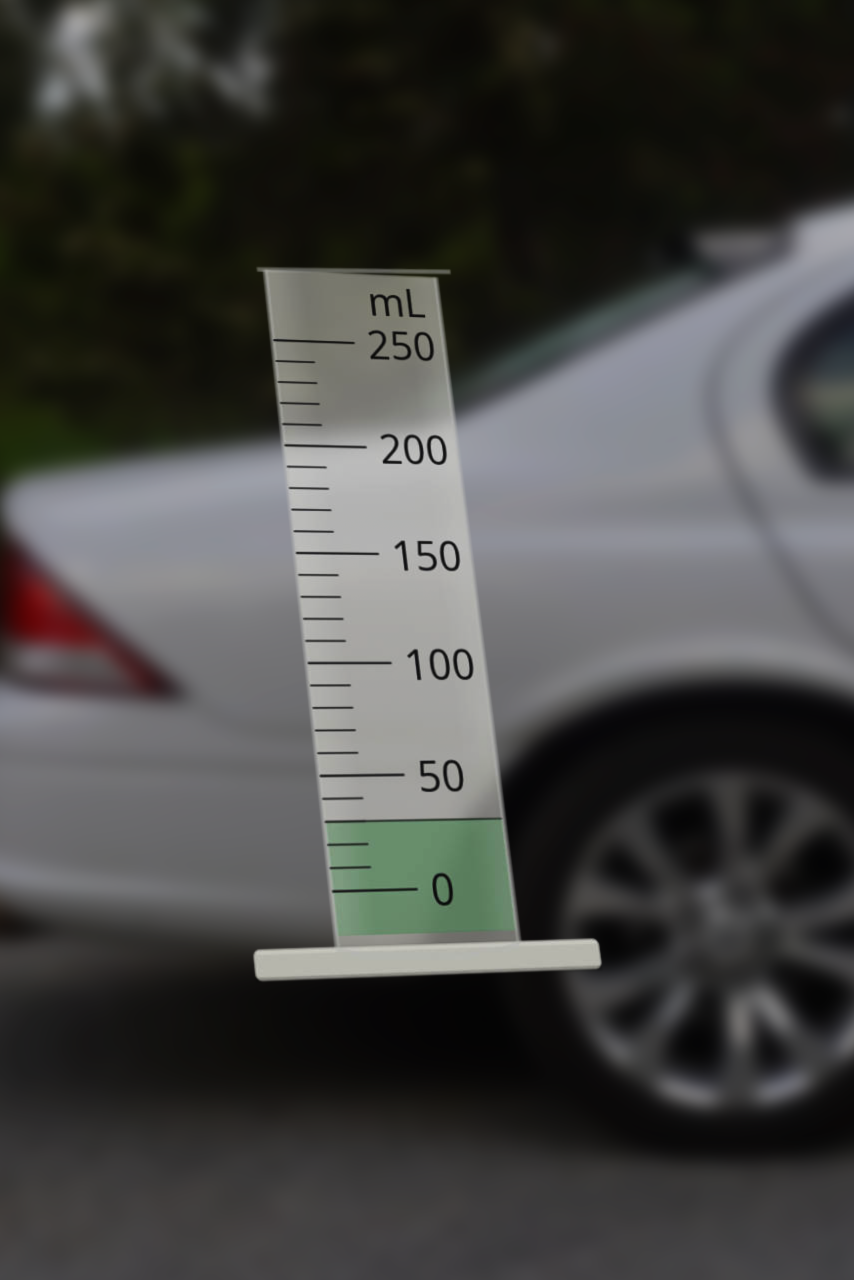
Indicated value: 30 mL
